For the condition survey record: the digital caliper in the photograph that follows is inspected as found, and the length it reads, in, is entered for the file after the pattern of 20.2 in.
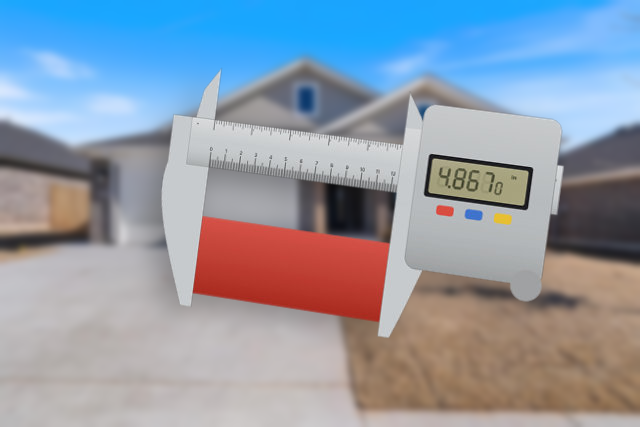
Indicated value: 4.8670 in
